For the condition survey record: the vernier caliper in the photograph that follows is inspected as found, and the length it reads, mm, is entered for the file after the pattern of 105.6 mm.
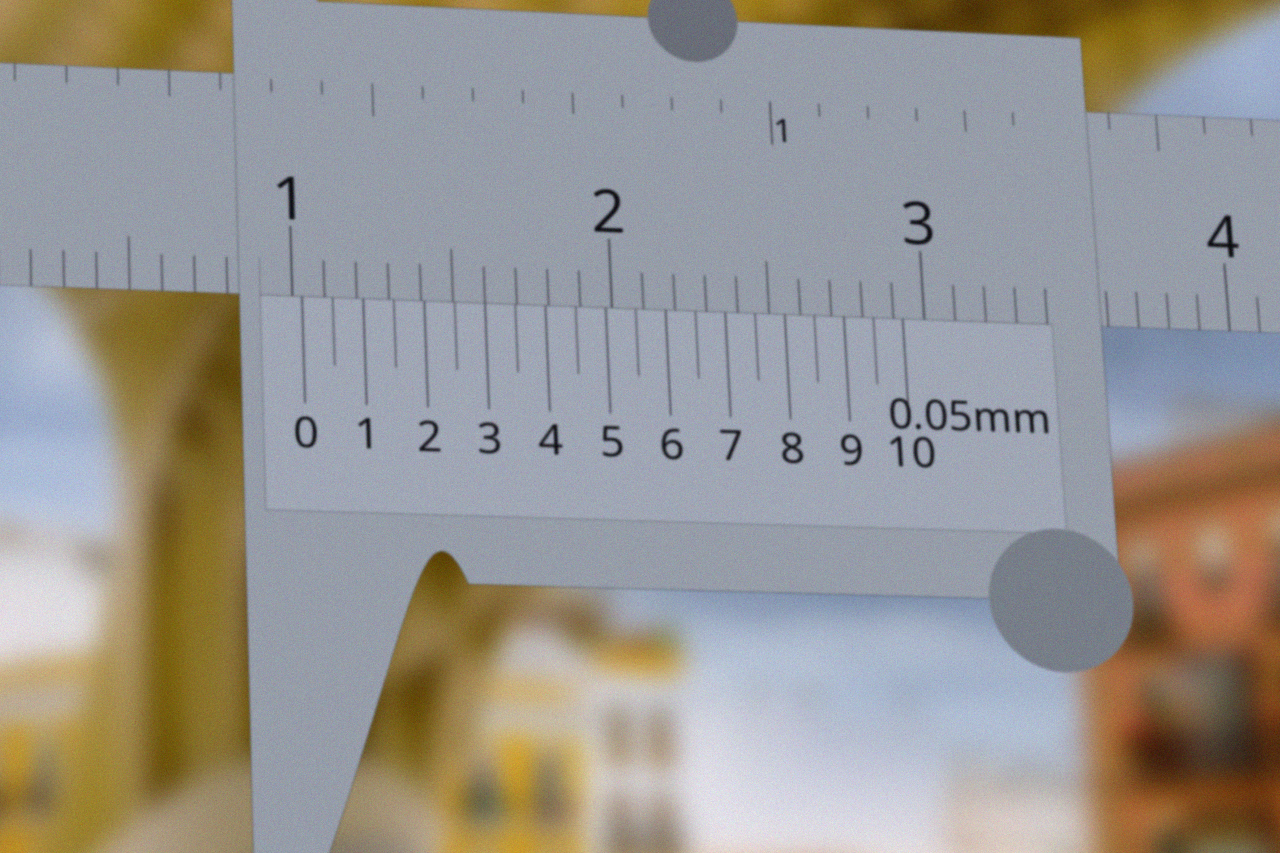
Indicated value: 10.3 mm
